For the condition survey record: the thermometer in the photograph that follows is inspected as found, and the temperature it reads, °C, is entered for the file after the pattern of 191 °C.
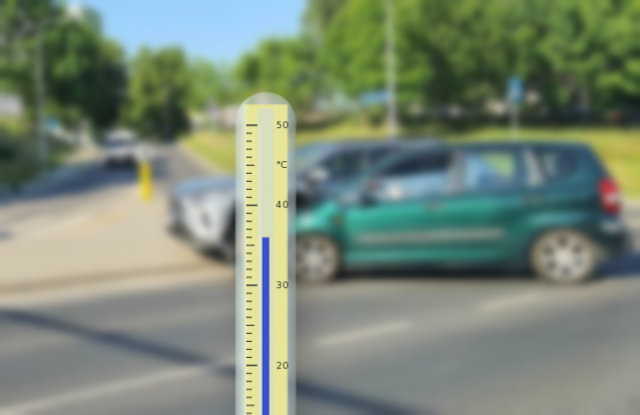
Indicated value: 36 °C
